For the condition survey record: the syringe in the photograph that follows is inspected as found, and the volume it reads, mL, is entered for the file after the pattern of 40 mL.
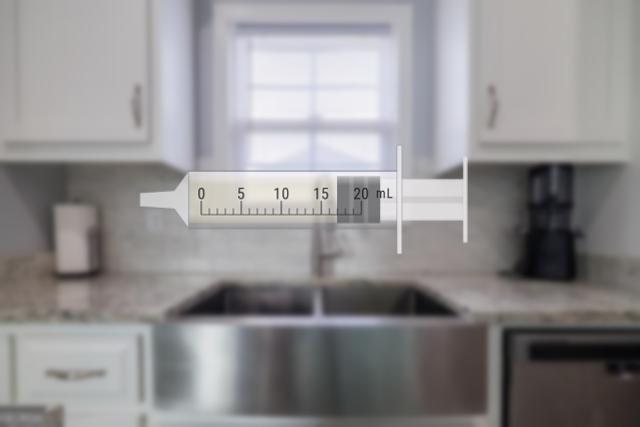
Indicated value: 17 mL
